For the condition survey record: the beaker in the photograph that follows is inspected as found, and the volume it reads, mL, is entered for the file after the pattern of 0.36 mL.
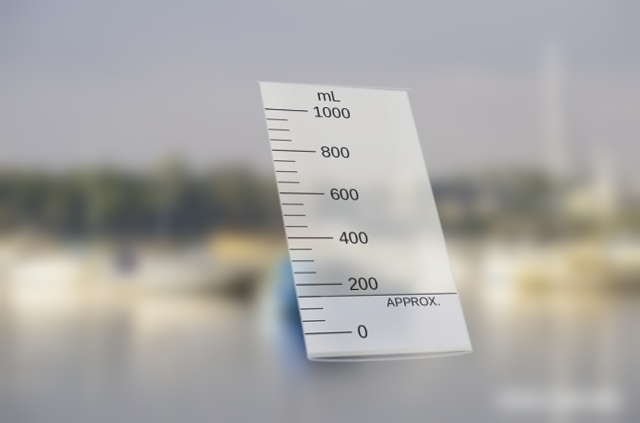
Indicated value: 150 mL
